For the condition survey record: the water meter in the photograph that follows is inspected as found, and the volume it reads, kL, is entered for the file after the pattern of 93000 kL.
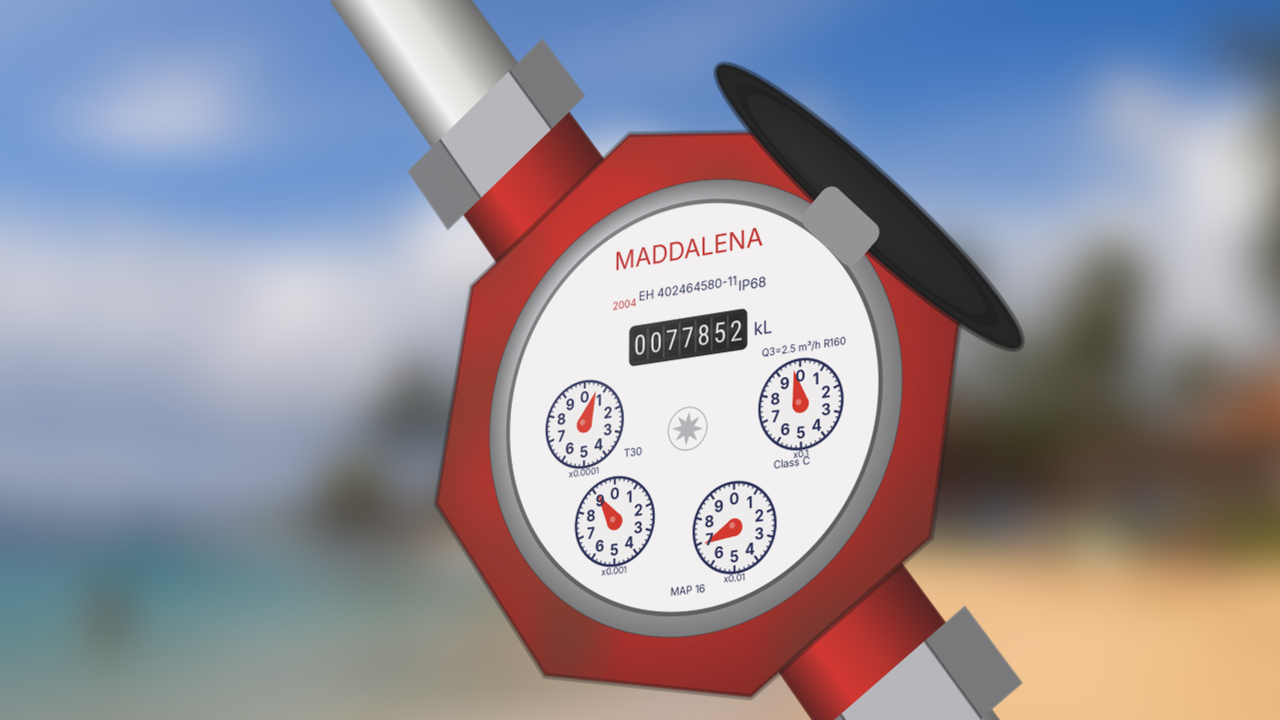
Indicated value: 77851.9690 kL
